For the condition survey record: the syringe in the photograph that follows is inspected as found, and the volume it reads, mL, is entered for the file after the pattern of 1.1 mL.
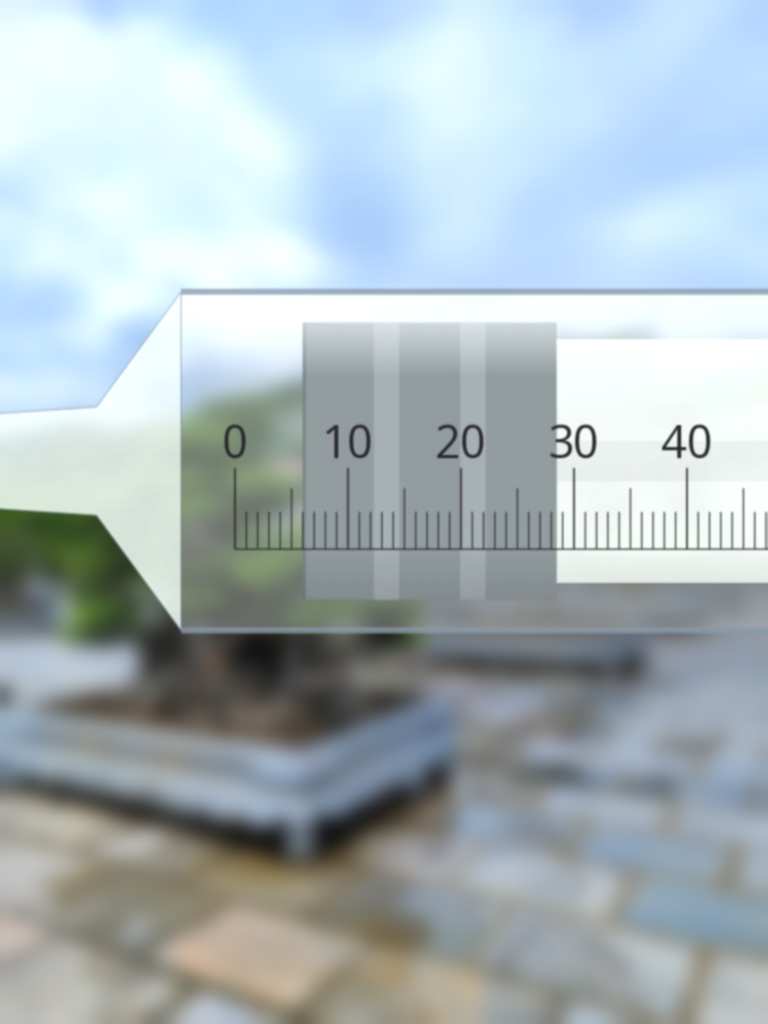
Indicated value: 6 mL
